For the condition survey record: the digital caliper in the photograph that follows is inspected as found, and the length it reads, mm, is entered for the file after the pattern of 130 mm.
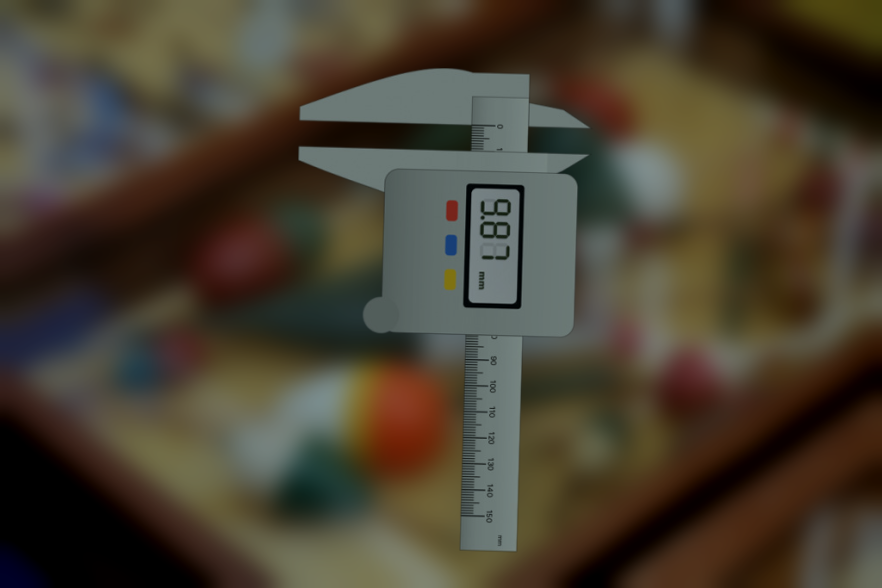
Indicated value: 9.87 mm
